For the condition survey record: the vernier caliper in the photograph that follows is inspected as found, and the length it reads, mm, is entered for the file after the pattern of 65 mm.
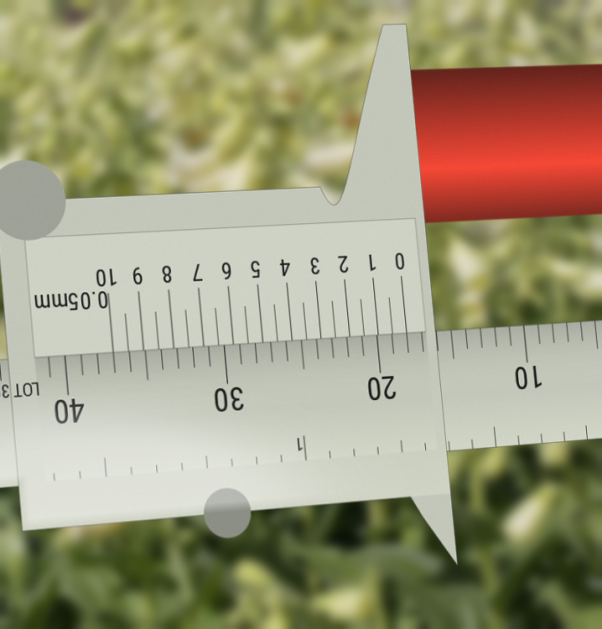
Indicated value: 18.0 mm
